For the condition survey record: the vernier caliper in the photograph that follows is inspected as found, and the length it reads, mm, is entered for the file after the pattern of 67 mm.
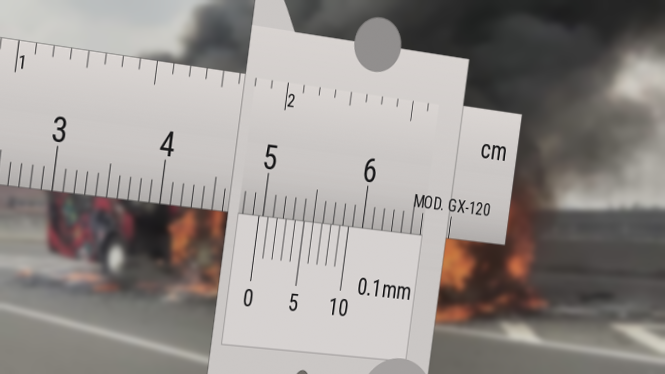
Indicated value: 49.6 mm
